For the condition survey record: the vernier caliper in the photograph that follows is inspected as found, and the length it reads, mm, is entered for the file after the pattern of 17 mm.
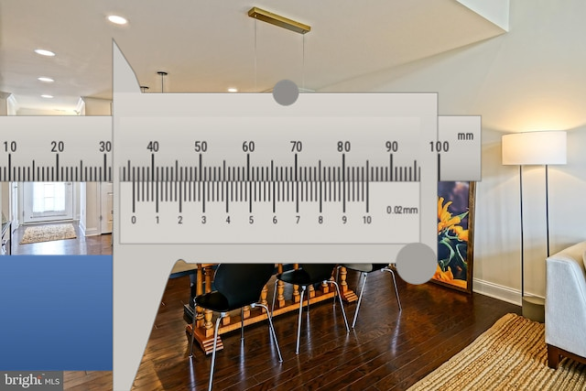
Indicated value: 36.0 mm
